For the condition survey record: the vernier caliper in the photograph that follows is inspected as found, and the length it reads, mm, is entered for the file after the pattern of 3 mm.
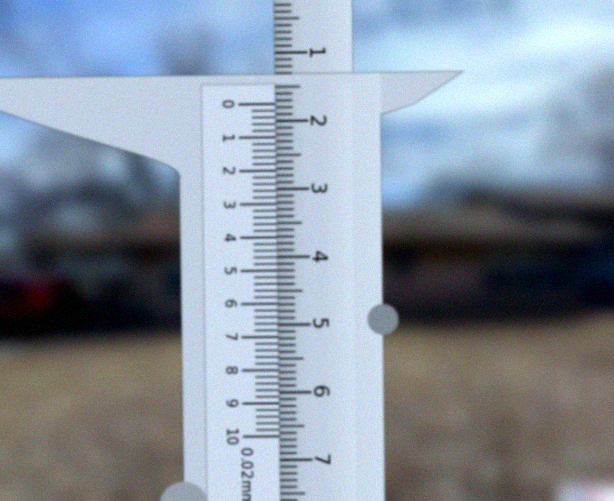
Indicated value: 17.5 mm
